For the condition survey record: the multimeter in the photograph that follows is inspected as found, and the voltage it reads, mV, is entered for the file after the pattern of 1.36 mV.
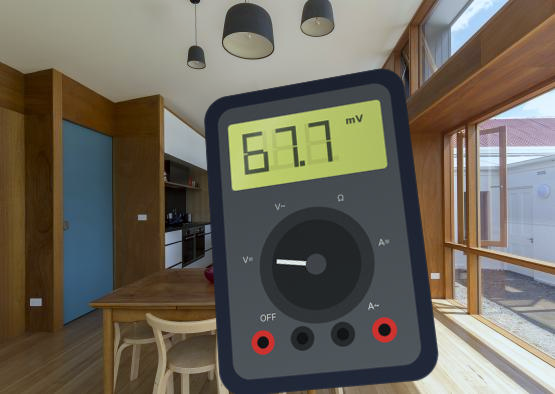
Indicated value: 67.7 mV
